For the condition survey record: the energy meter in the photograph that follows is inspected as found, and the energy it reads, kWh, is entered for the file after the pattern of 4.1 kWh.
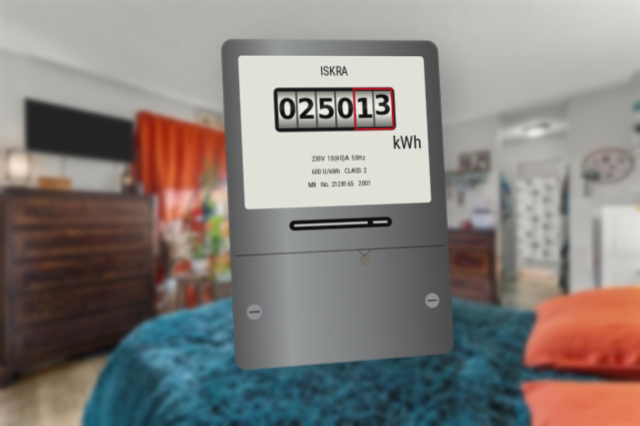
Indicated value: 250.13 kWh
